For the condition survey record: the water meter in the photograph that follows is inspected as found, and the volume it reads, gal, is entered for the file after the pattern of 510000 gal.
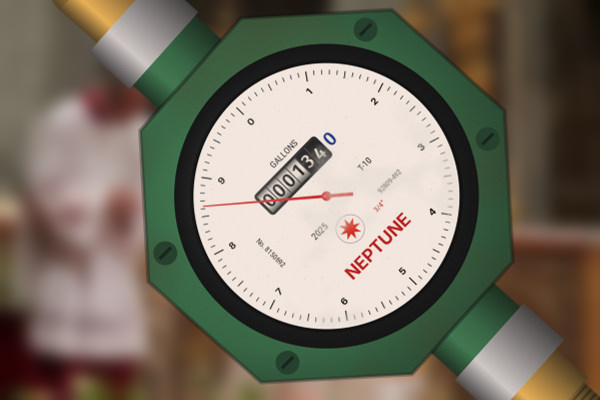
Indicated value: 1338.6 gal
